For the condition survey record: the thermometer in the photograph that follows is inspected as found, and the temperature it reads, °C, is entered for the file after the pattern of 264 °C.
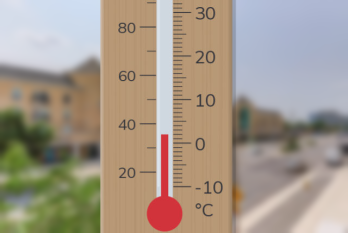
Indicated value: 2 °C
